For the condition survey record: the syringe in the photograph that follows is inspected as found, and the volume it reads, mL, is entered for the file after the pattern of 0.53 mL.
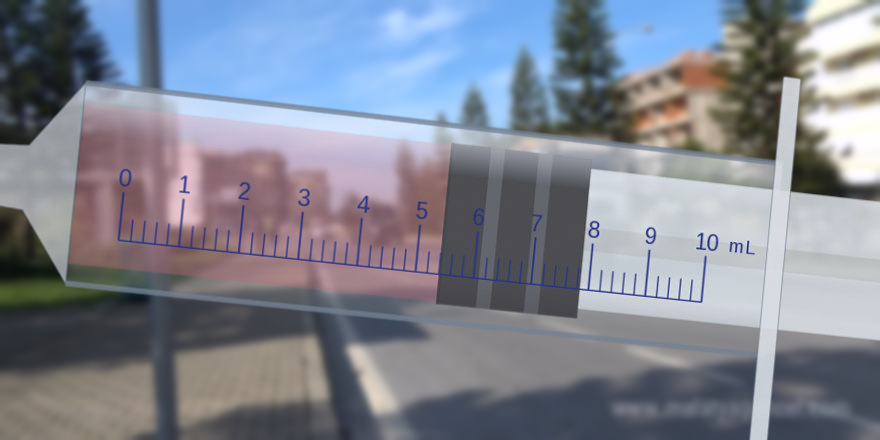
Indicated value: 5.4 mL
